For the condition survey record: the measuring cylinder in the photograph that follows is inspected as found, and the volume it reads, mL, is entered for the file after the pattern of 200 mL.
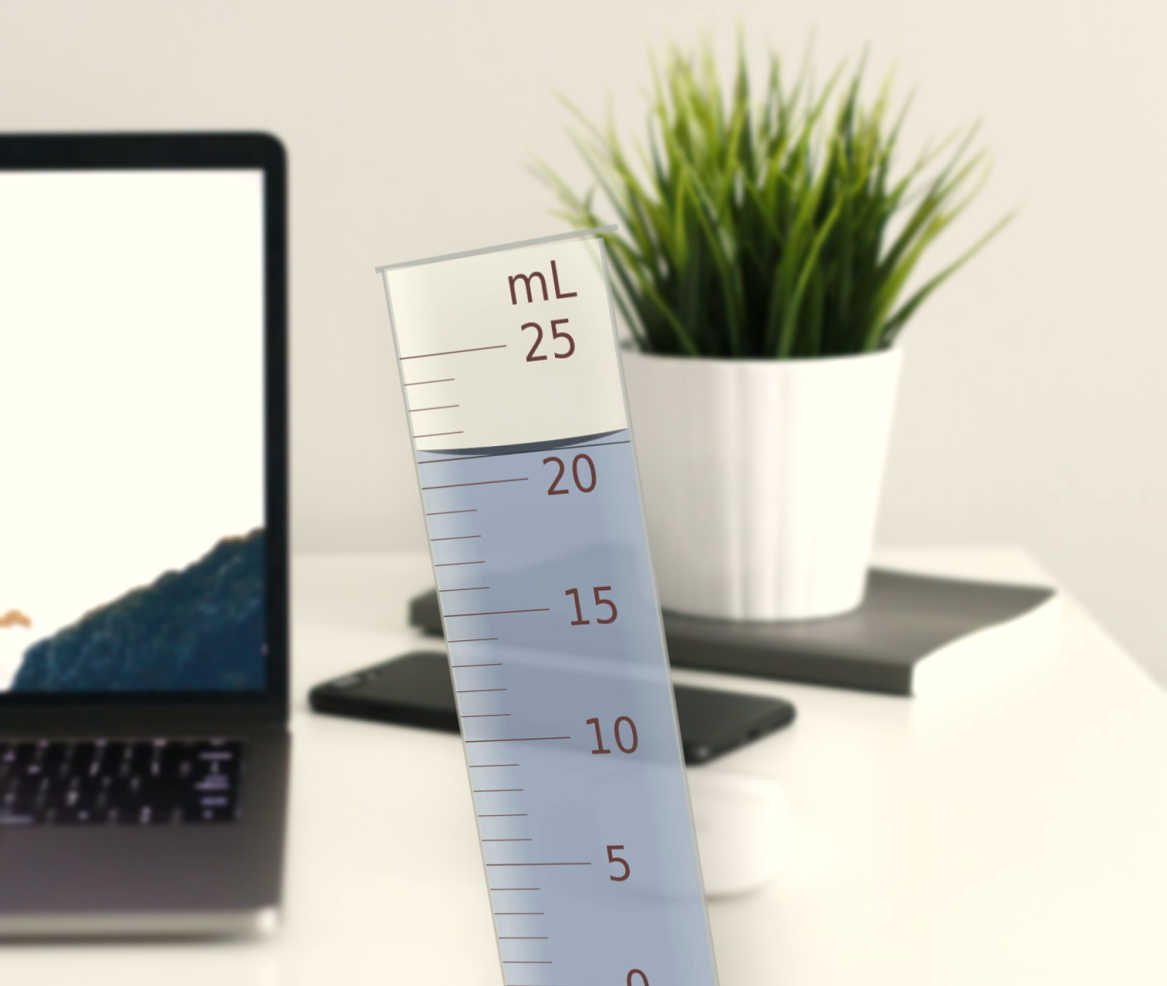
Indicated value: 21 mL
